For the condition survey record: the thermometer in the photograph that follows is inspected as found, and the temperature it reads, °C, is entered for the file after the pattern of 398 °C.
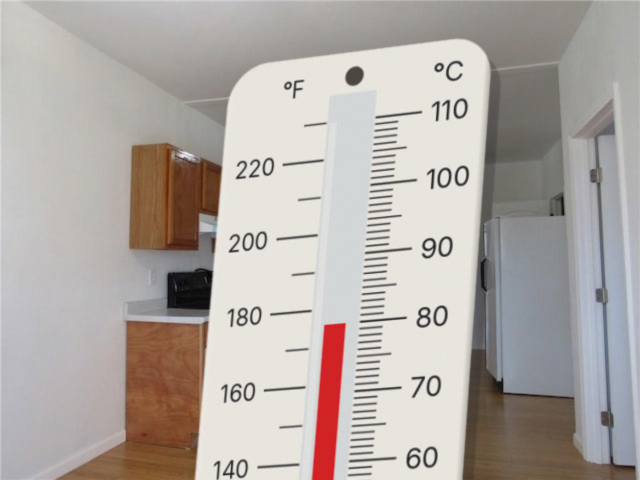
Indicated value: 80 °C
